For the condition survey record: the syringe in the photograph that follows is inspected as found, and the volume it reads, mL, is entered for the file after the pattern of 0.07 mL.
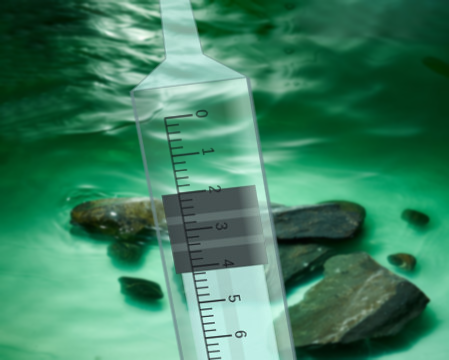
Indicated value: 2 mL
